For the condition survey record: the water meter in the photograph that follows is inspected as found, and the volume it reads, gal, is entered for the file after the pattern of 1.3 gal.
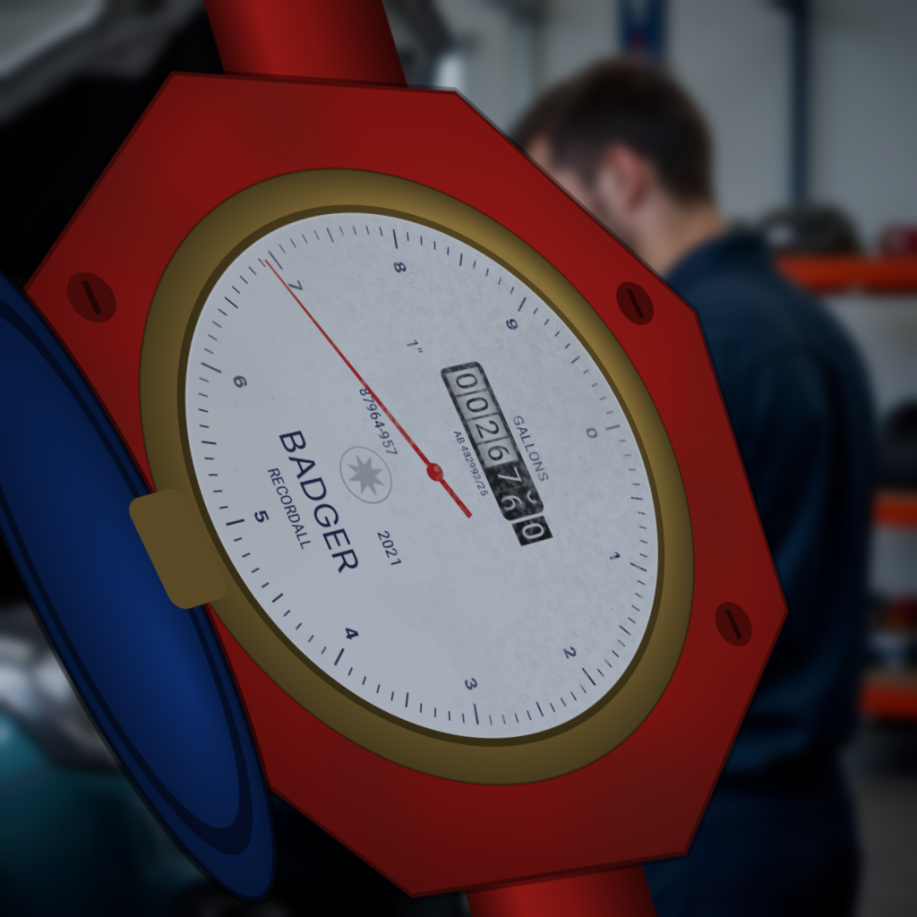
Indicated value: 26756.9 gal
